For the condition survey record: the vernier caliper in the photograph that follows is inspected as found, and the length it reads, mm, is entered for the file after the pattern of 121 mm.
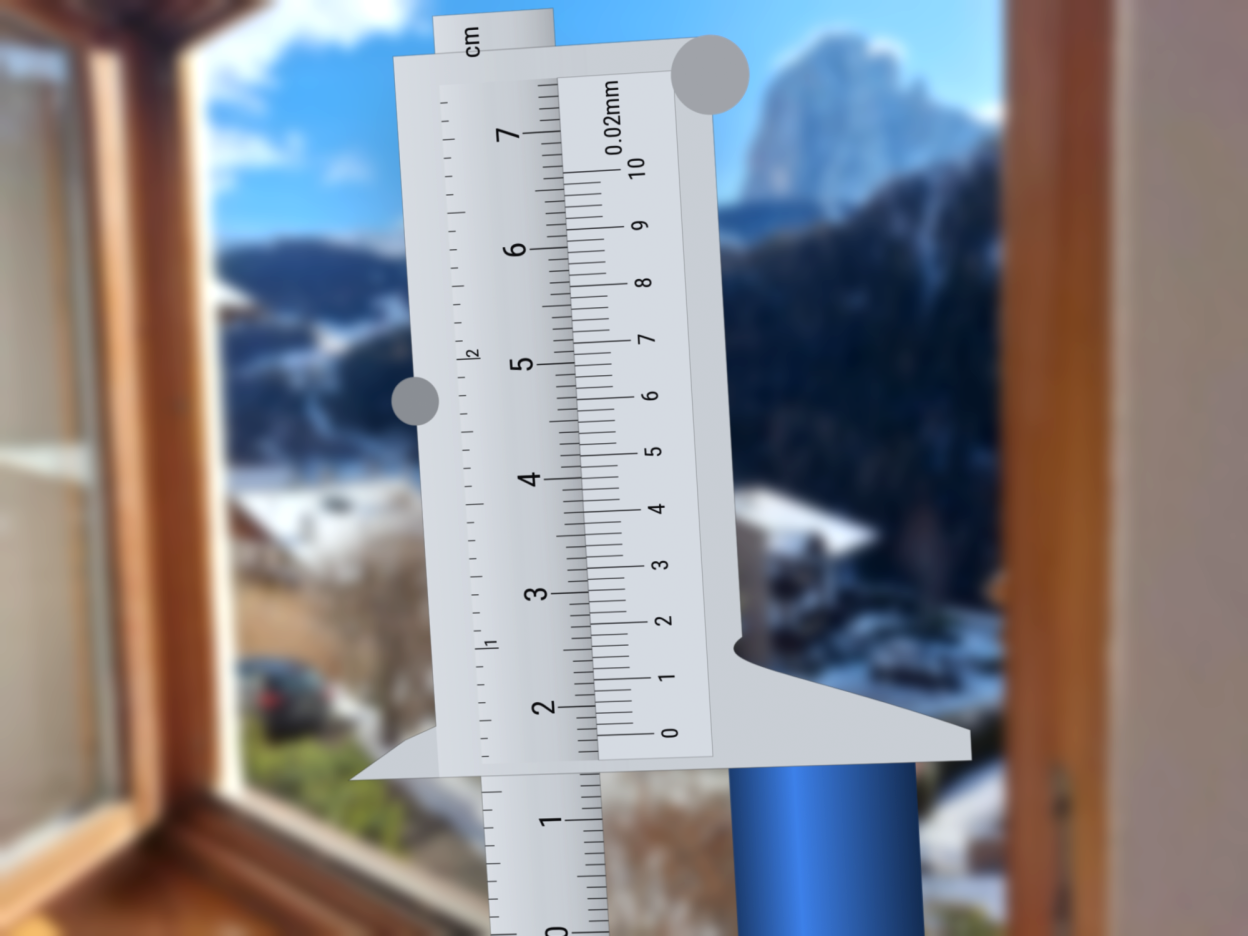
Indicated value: 17.4 mm
